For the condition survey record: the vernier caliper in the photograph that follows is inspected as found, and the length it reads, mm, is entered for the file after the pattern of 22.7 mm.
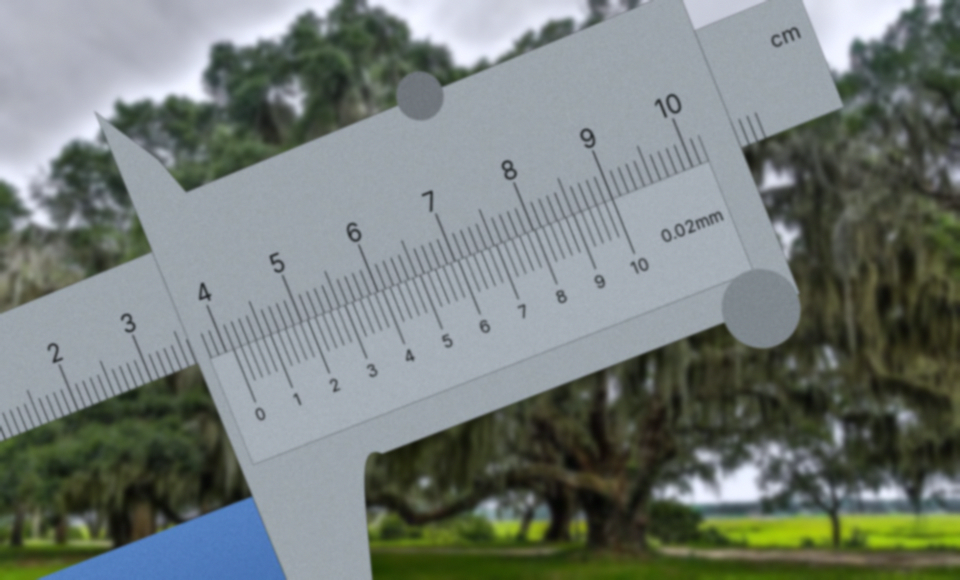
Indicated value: 41.0 mm
